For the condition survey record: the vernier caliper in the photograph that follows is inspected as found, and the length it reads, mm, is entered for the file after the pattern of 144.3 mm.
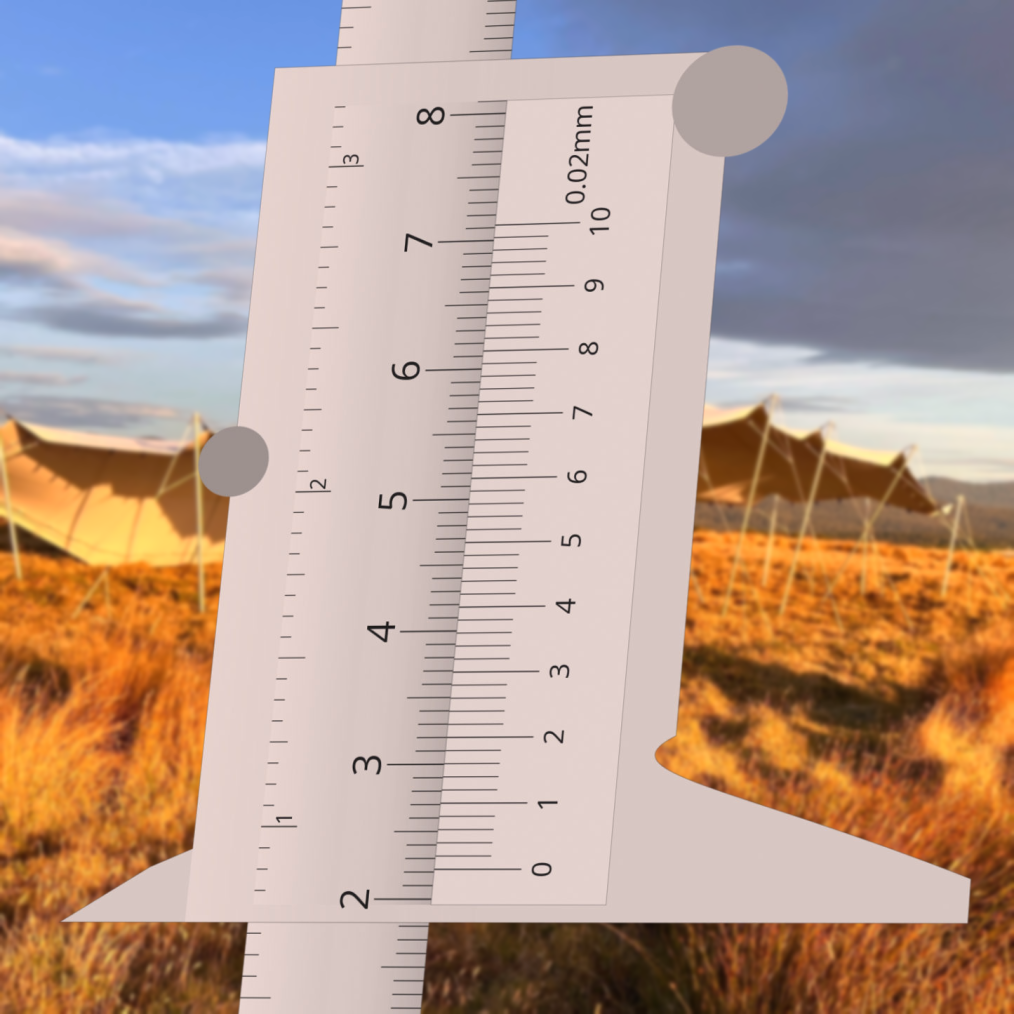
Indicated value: 22.2 mm
